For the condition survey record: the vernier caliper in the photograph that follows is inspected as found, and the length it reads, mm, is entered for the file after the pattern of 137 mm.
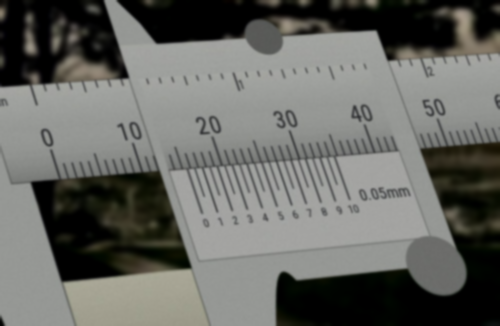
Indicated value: 15.6 mm
